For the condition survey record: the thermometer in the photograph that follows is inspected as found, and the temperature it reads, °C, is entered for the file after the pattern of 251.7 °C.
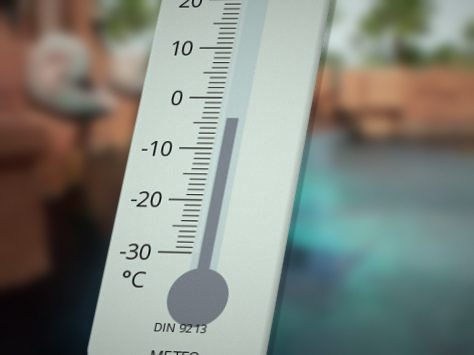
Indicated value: -4 °C
